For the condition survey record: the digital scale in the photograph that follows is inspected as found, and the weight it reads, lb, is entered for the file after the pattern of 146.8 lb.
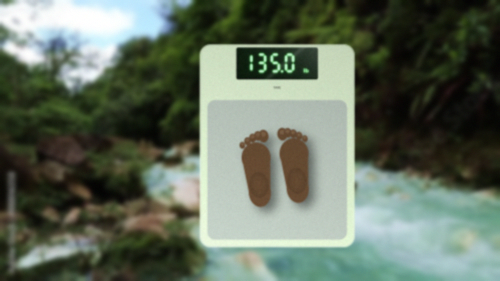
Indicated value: 135.0 lb
